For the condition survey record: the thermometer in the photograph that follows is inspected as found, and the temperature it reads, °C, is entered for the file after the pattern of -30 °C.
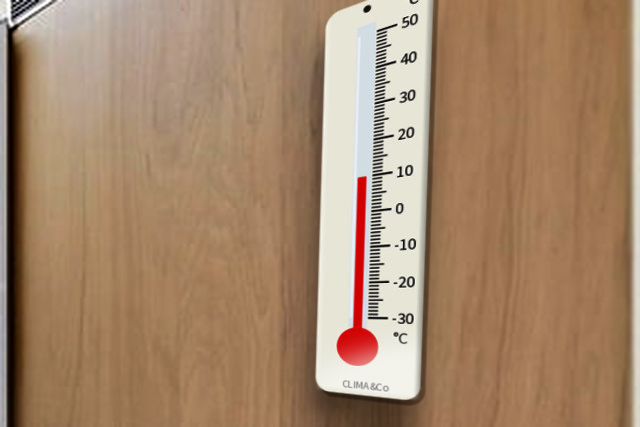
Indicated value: 10 °C
